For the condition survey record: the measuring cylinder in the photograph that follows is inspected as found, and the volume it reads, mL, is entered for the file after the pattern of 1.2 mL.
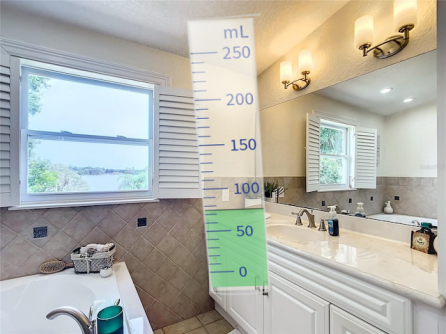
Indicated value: 75 mL
